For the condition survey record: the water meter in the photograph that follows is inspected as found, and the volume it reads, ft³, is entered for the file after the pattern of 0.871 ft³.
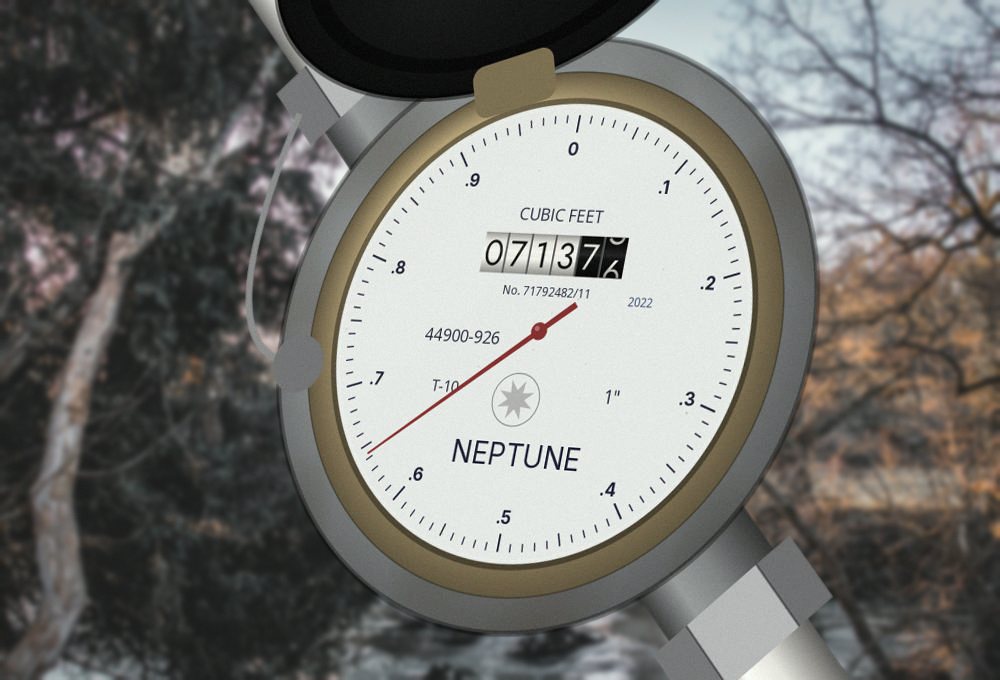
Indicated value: 71375.64 ft³
